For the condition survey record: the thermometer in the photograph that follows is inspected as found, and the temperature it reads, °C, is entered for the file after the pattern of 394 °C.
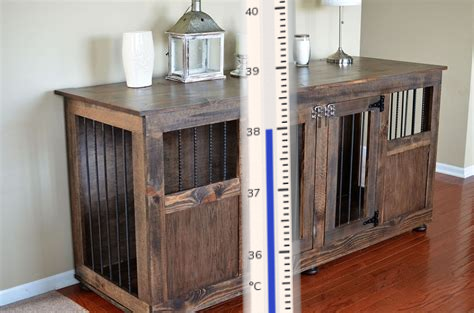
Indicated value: 38 °C
